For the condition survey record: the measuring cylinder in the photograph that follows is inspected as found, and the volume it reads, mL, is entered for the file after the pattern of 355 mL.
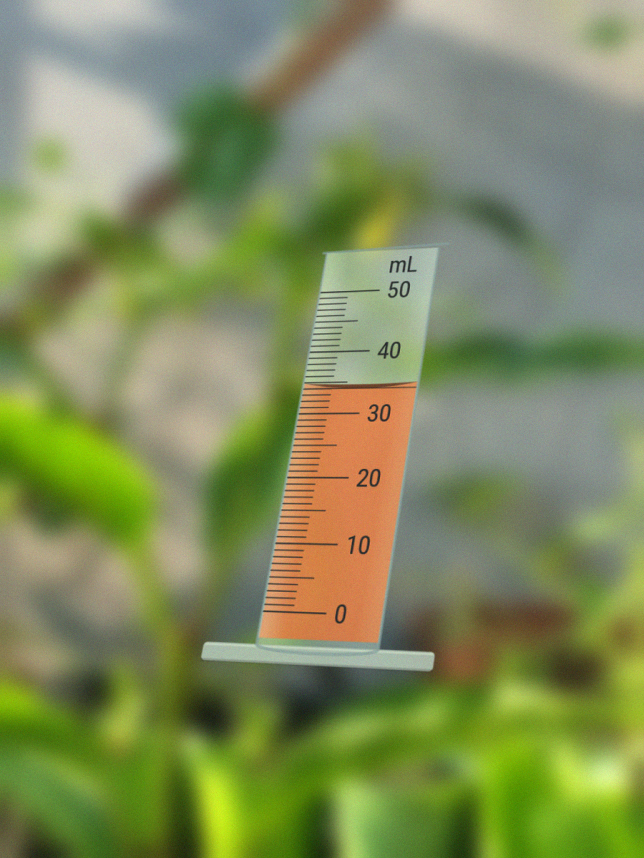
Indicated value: 34 mL
